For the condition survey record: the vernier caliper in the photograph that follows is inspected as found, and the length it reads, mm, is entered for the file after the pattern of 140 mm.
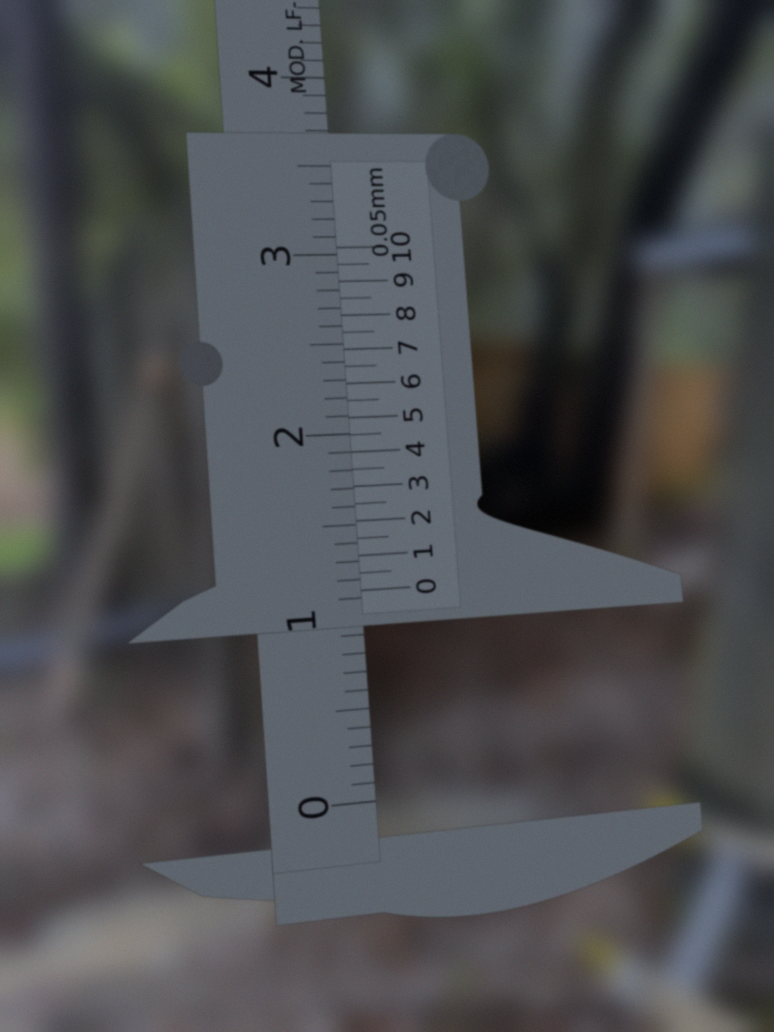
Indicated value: 11.4 mm
